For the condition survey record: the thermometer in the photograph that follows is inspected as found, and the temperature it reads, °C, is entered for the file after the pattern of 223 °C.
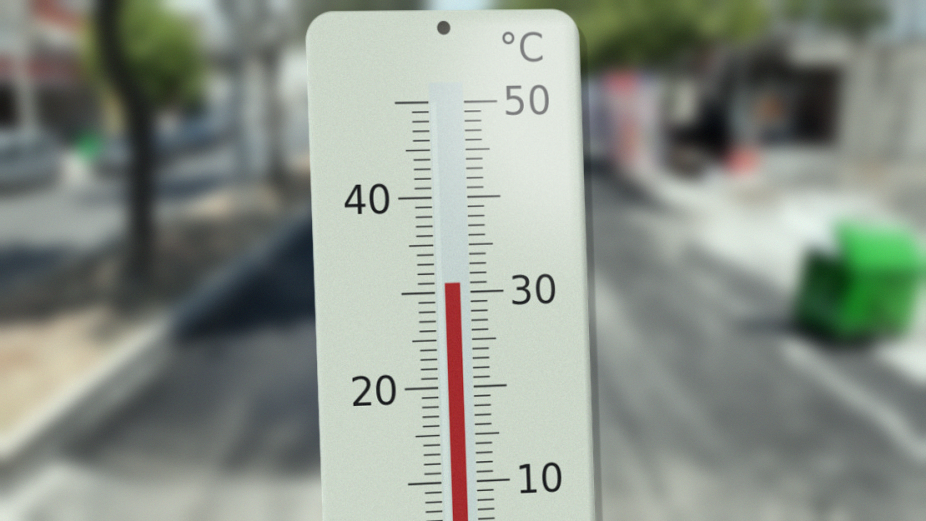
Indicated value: 31 °C
